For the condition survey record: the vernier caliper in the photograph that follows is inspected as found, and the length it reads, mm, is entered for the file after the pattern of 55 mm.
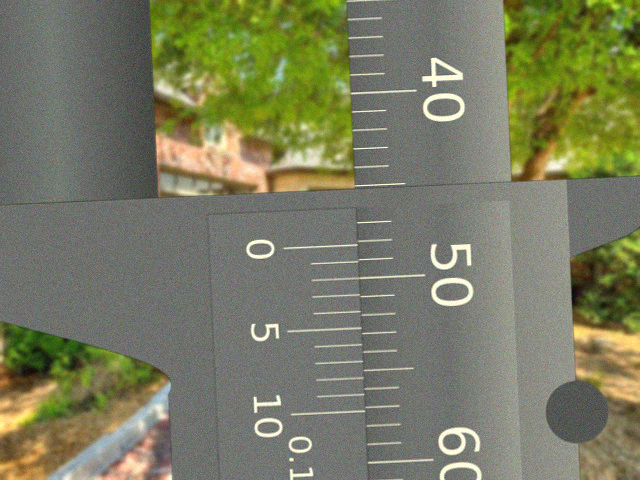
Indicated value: 48.2 mm
